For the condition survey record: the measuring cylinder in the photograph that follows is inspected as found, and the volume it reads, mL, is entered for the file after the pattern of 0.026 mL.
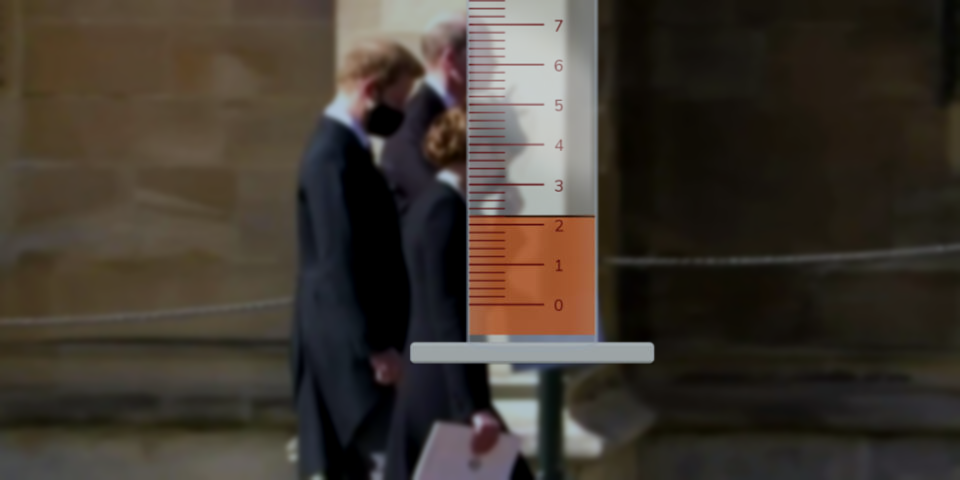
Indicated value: 2.2 mL
